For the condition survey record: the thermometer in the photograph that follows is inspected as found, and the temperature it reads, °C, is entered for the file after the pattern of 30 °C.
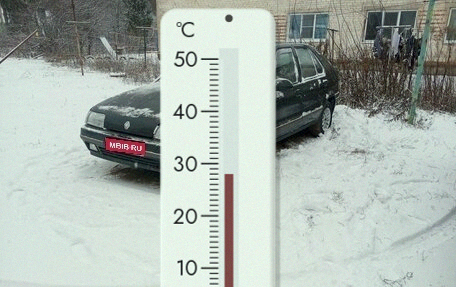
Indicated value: 28 °C
